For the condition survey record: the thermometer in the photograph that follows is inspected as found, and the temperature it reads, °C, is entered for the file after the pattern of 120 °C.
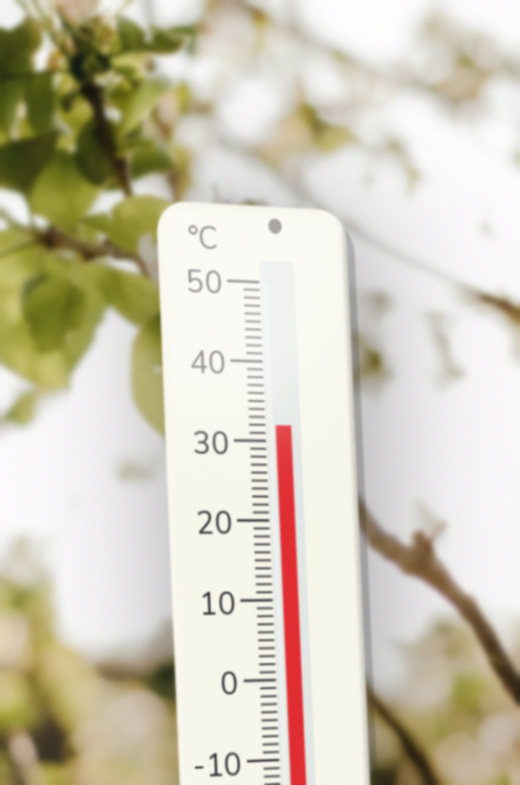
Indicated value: 32 °C
